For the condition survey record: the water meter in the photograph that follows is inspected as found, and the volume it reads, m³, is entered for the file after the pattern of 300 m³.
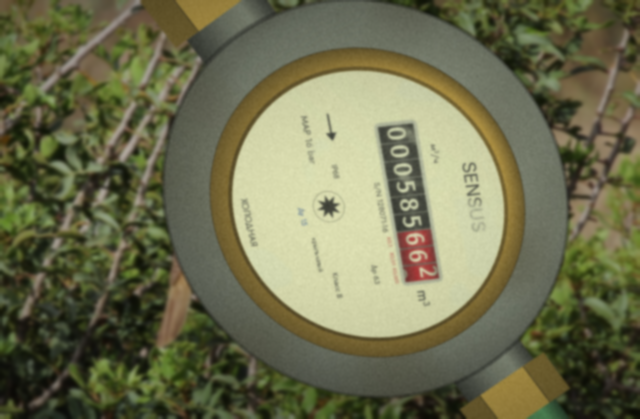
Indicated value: 585.662 m³
